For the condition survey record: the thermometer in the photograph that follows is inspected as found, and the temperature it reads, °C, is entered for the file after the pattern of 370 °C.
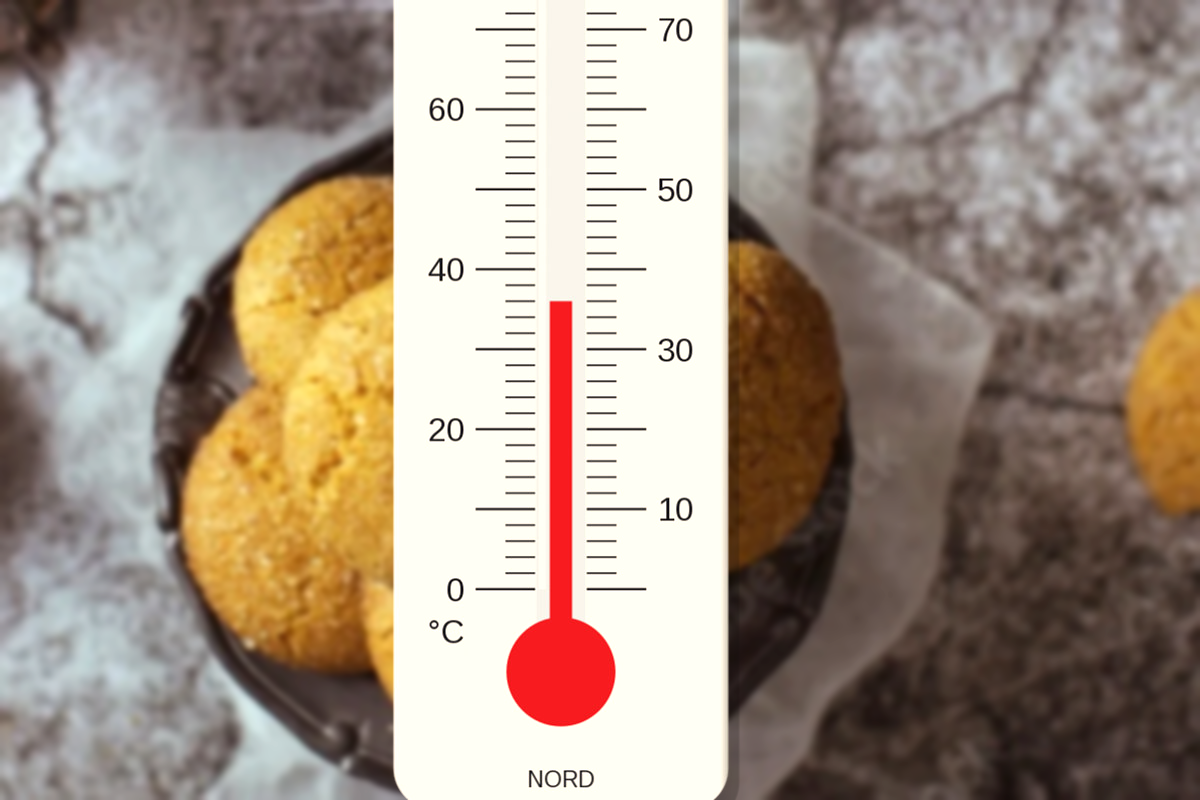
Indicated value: 36 °C
